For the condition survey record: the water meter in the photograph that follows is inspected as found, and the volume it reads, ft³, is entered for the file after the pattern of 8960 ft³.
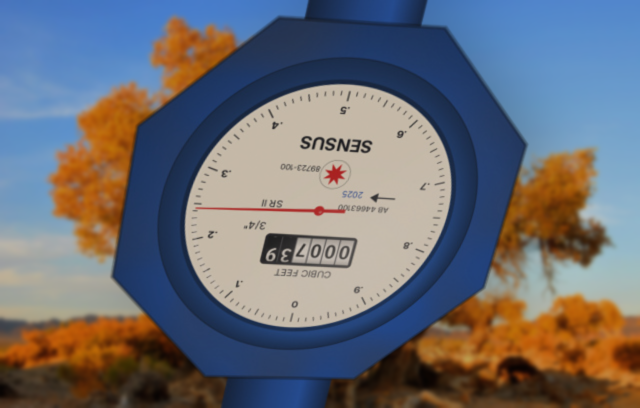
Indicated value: 739.24 ft³
